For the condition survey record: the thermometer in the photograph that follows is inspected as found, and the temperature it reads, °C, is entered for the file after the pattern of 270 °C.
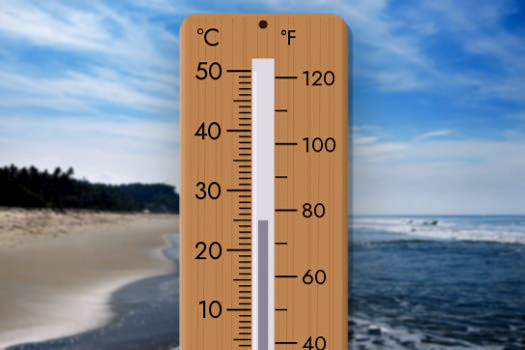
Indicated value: 25 °C
